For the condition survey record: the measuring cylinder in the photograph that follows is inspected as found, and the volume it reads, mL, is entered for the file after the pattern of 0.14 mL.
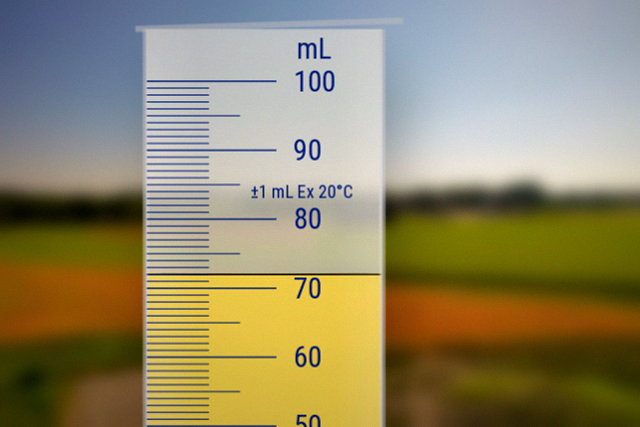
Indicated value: 72 mL
